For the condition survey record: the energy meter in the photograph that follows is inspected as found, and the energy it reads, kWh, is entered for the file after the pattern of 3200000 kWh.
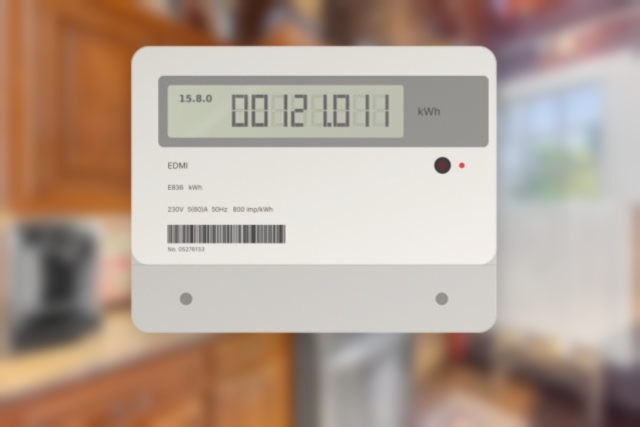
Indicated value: 121.011 kWh
